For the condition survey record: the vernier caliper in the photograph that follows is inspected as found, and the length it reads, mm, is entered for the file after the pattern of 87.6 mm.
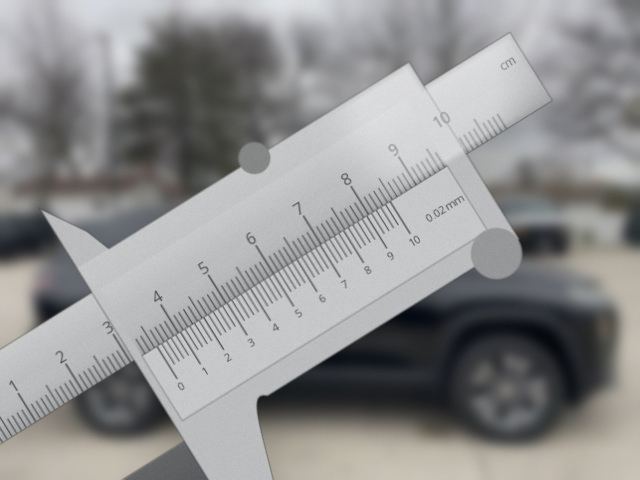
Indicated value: 35.5 mm
